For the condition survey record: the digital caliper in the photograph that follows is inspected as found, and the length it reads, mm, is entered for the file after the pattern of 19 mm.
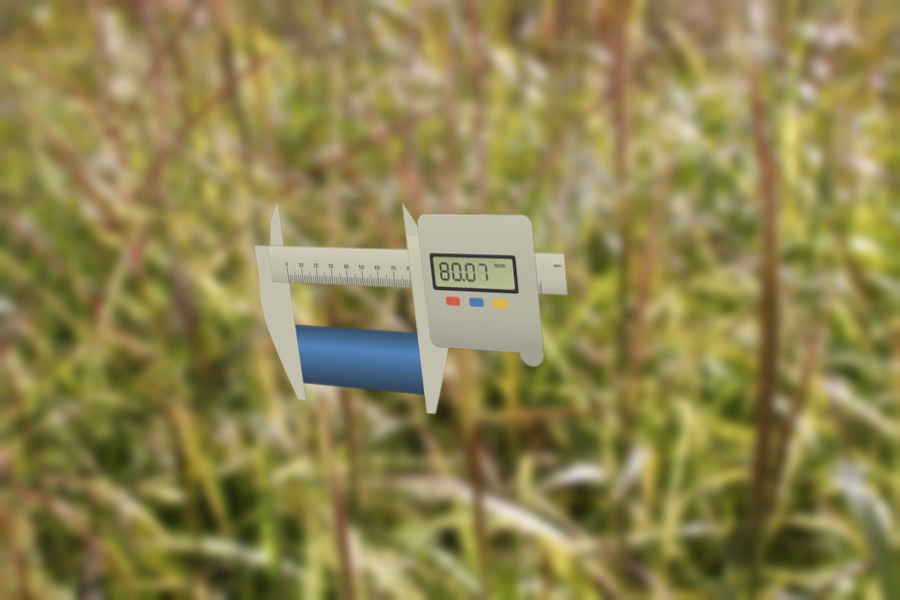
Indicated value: 80.07 mm
